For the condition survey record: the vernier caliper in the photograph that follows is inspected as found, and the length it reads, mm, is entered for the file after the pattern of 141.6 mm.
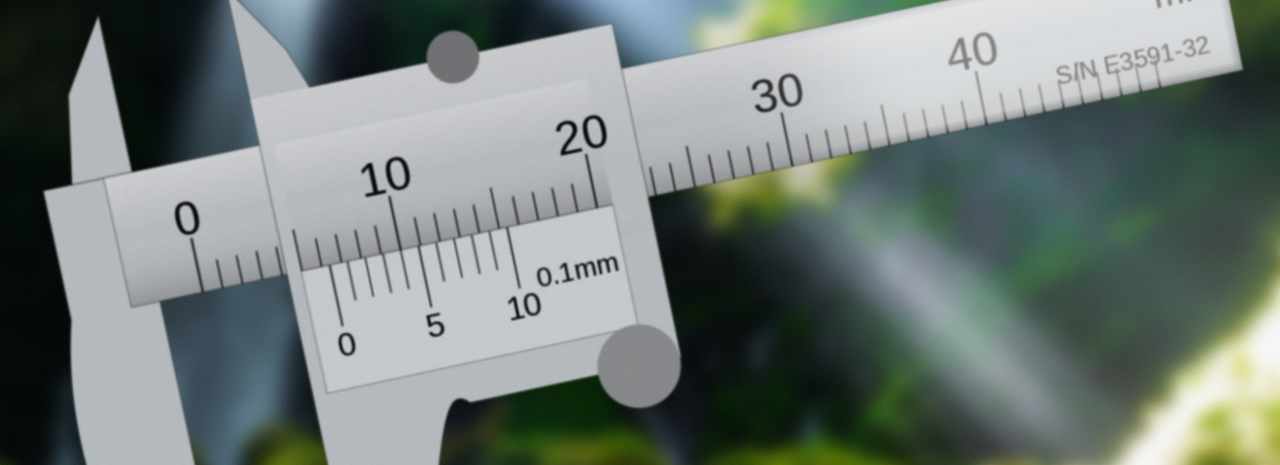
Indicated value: 6.4 mm
